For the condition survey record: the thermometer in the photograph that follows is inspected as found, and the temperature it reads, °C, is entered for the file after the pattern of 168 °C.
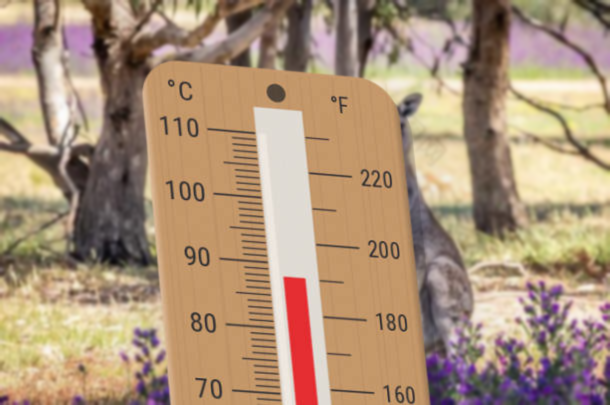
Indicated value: 88 °C
